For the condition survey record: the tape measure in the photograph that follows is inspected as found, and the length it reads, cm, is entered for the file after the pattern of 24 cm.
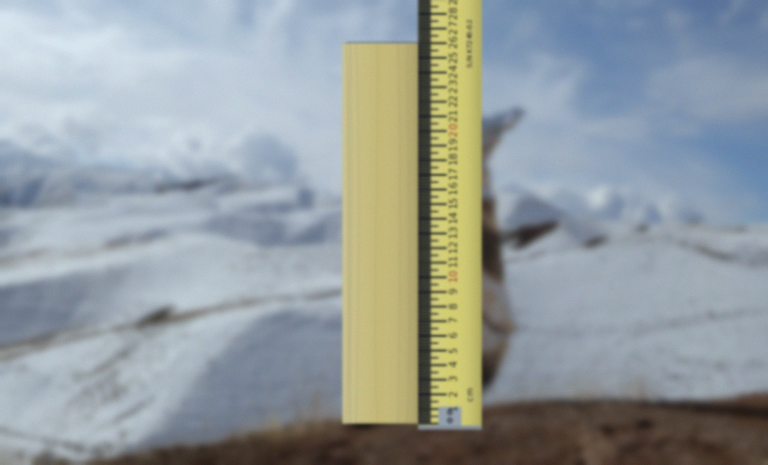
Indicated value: 26 cm
